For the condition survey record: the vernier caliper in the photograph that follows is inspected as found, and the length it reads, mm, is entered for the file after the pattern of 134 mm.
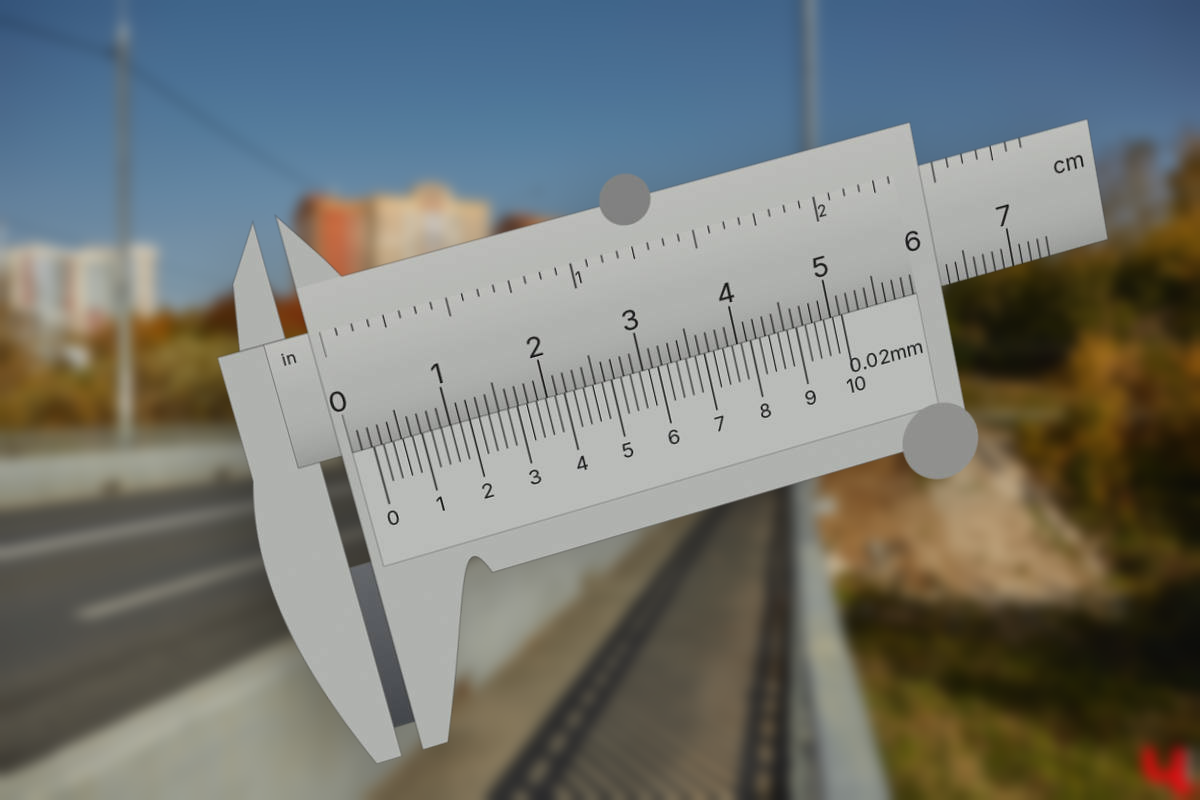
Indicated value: 2.2 mm
